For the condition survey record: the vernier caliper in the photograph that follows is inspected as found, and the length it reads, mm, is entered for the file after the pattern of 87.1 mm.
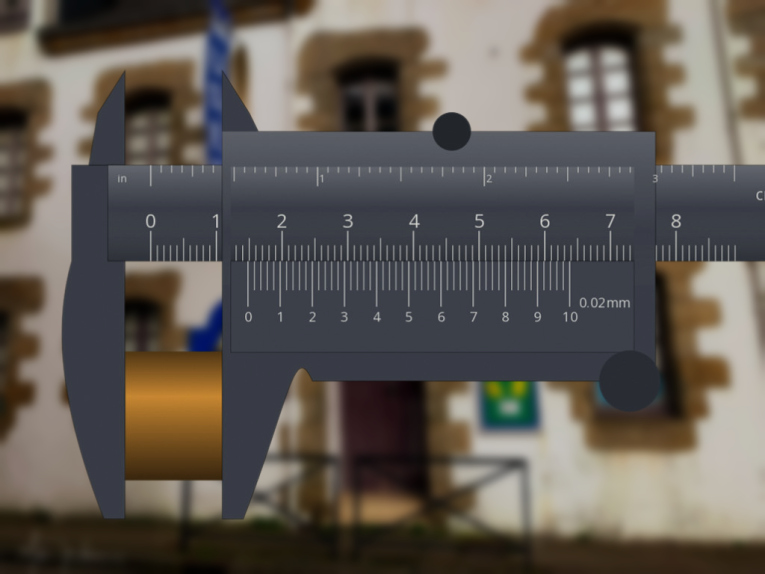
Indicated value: 14.8 mm
